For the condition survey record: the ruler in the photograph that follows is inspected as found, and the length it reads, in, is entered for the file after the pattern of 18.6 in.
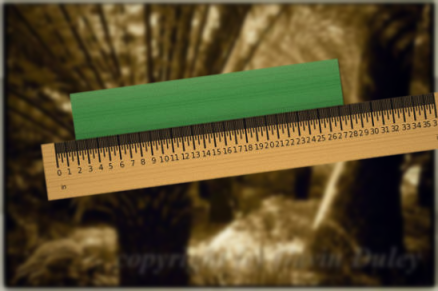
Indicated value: 25.5 in
